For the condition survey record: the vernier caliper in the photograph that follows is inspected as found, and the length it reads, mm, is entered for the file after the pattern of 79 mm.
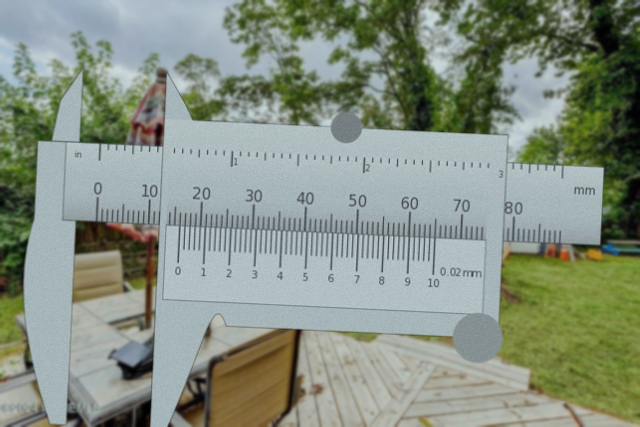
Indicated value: 16.0 mm
